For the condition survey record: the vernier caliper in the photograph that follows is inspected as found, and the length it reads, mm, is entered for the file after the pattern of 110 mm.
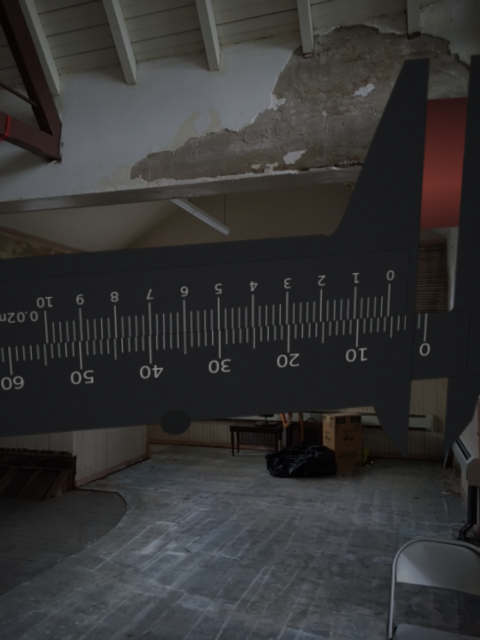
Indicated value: 5.6 mm
